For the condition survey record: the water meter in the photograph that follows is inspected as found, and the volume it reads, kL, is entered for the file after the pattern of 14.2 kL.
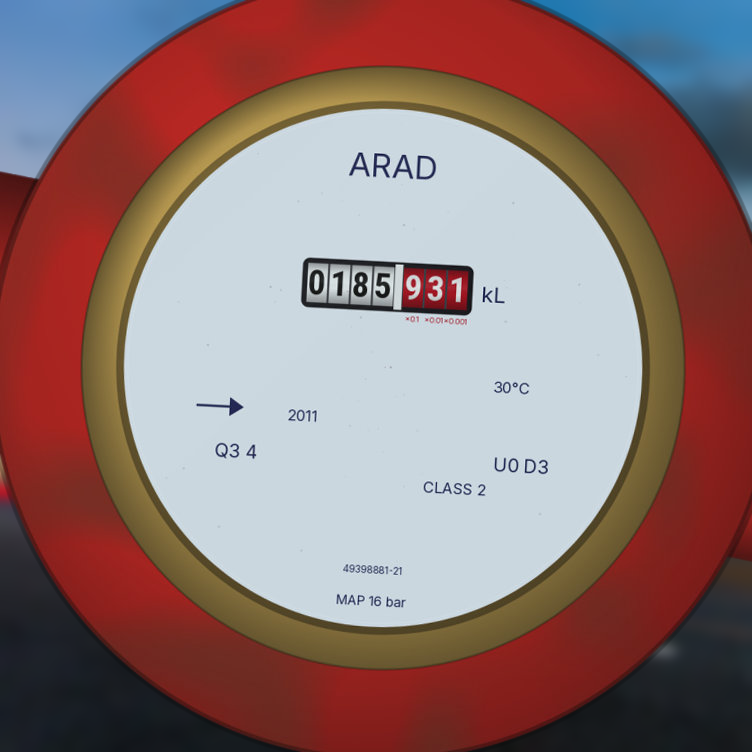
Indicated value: 185.931 kL
